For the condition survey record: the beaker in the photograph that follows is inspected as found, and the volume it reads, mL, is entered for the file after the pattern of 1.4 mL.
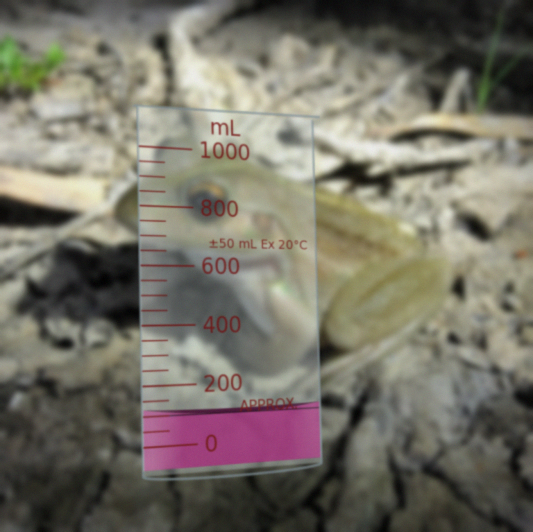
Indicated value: 100 mL
